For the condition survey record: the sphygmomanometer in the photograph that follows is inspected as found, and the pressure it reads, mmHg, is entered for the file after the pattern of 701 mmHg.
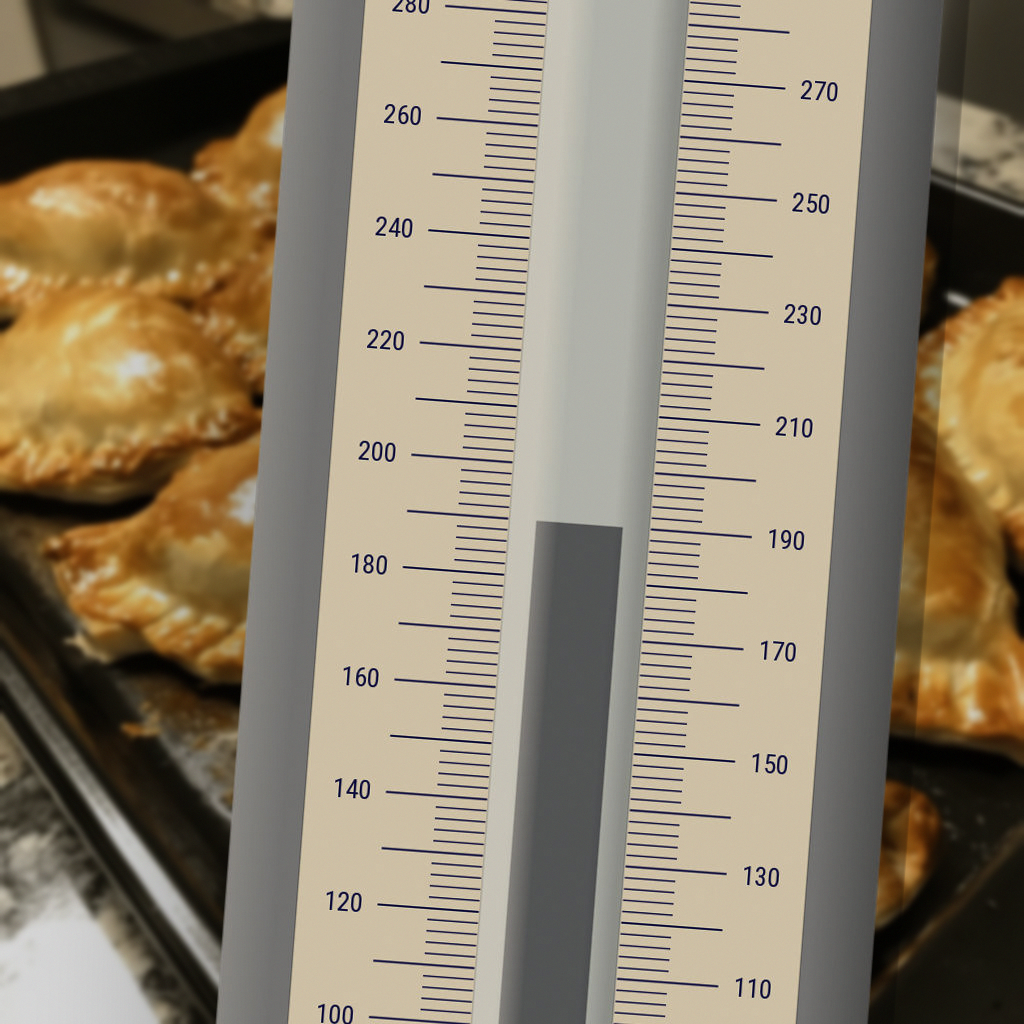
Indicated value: 190 mmHg
